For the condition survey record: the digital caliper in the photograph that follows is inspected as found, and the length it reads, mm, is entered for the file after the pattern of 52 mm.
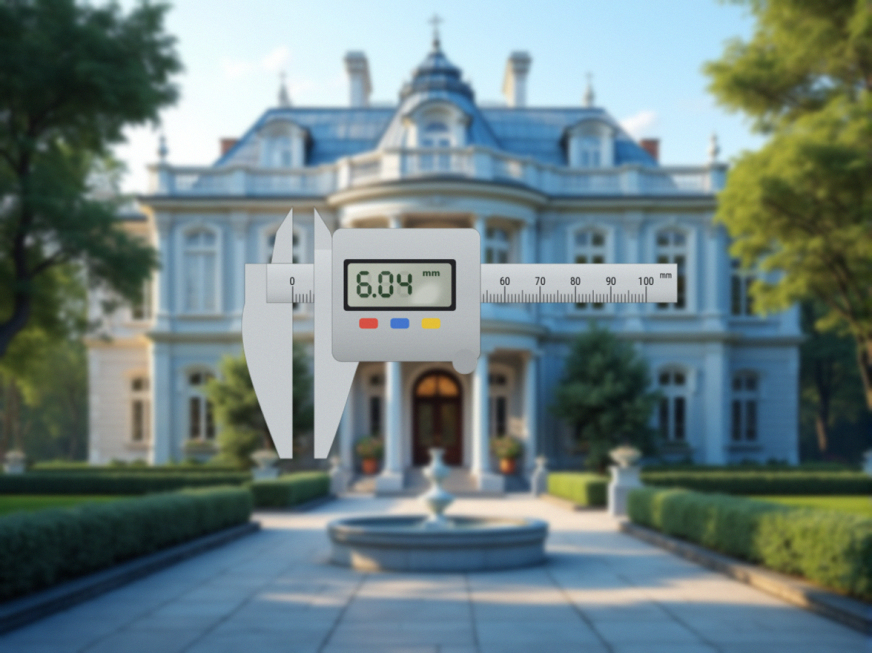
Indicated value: 6.04 mm
